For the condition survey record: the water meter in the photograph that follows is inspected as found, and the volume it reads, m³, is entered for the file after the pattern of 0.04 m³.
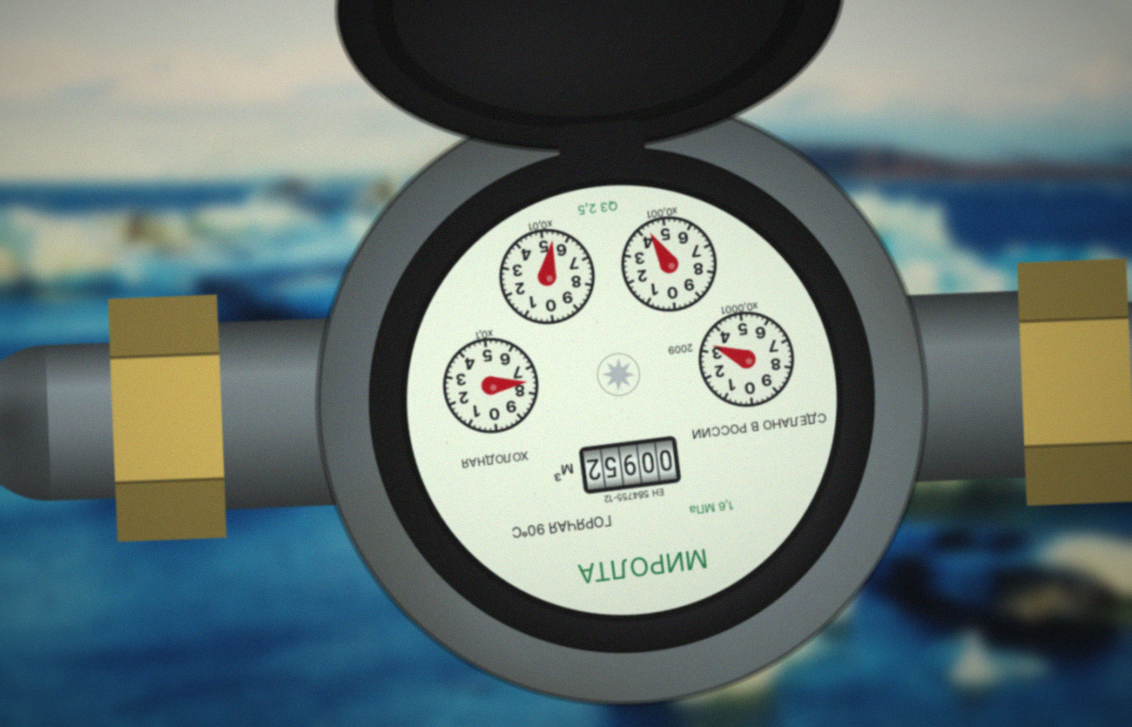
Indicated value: 952.7543 m³
